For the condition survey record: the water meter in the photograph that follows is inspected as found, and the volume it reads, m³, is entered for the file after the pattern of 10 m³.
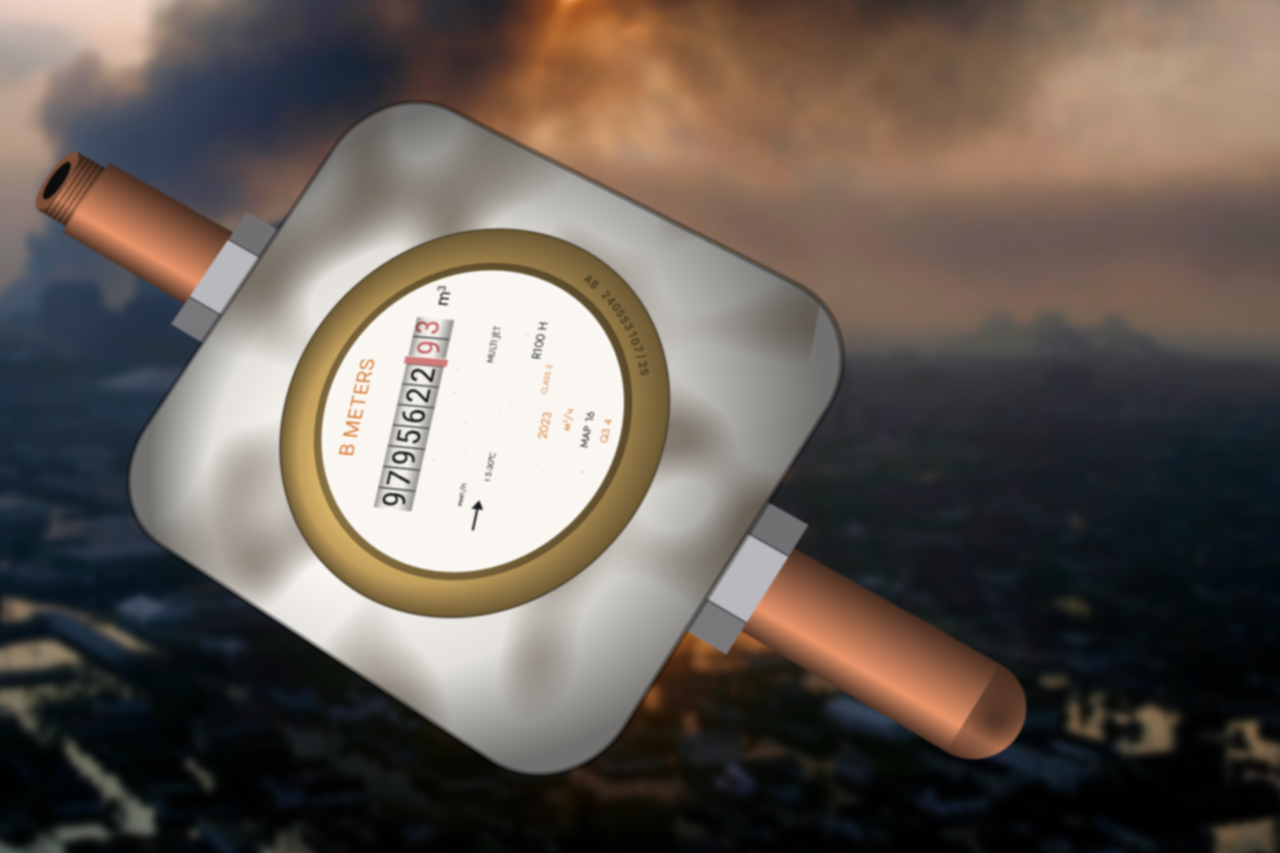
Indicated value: 9795622.93 m³
